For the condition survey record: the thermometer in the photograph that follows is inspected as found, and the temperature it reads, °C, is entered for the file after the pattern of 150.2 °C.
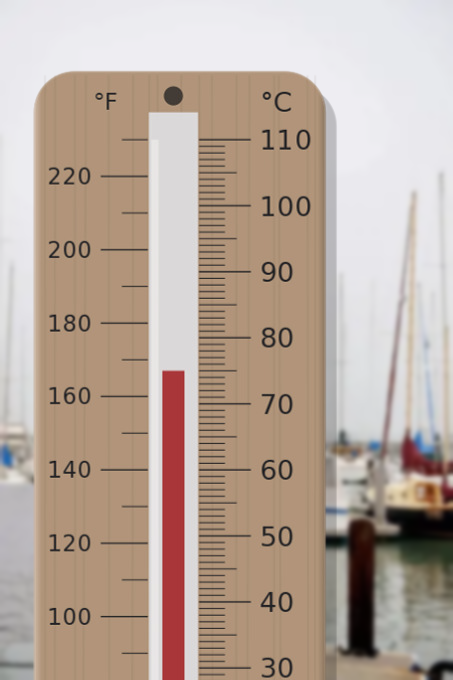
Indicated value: 75 °C
